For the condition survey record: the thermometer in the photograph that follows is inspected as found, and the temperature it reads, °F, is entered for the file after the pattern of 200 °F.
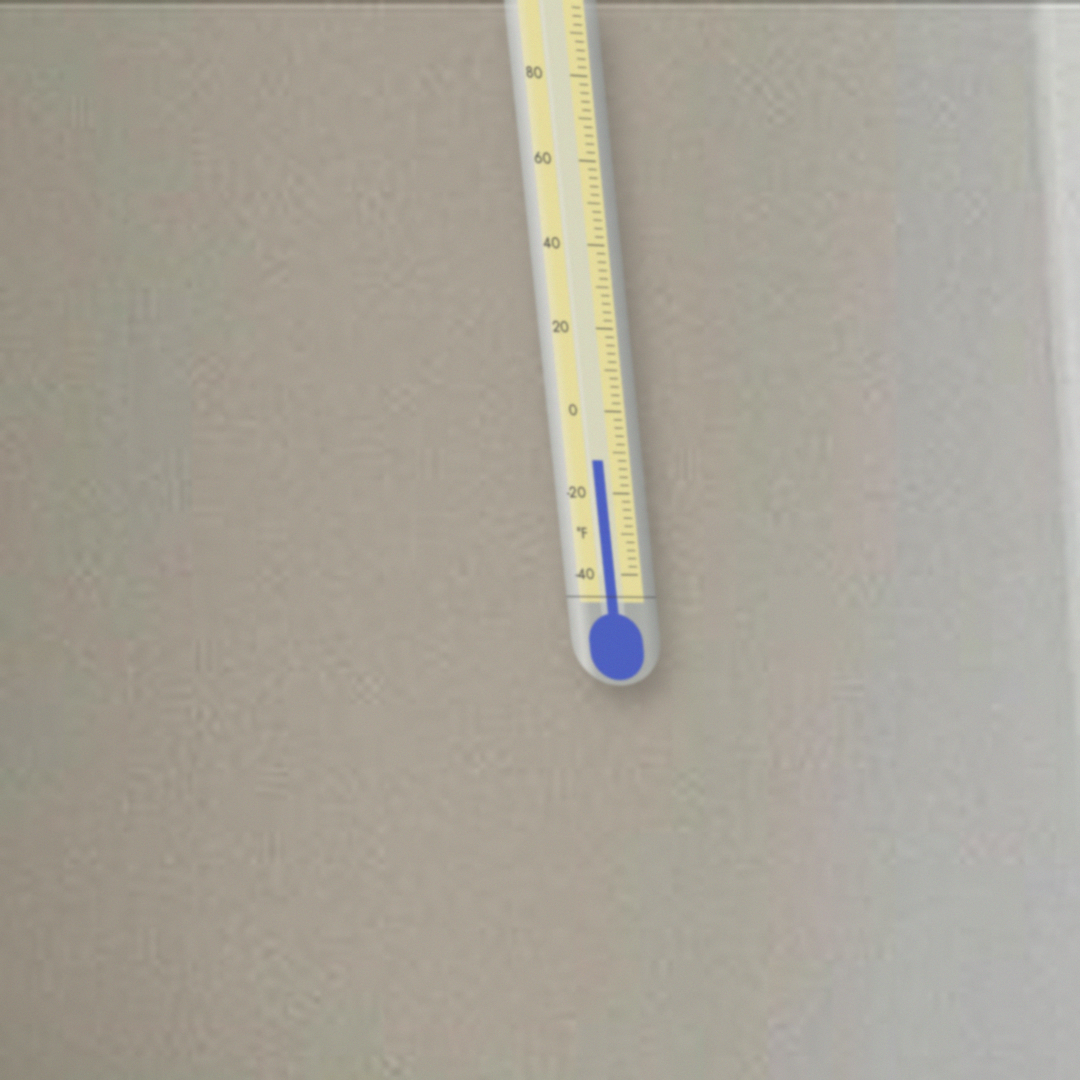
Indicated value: -12 °F
